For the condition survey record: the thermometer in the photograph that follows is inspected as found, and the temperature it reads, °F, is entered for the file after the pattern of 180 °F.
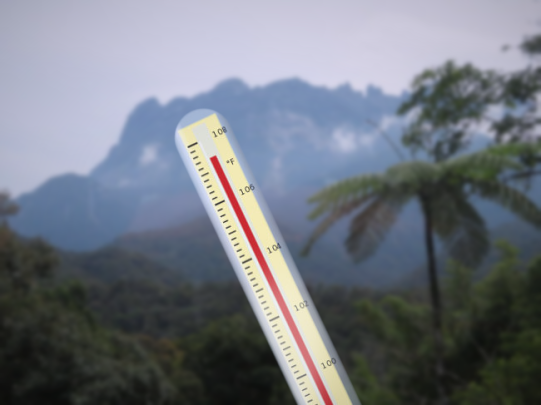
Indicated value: 107.4 °F
